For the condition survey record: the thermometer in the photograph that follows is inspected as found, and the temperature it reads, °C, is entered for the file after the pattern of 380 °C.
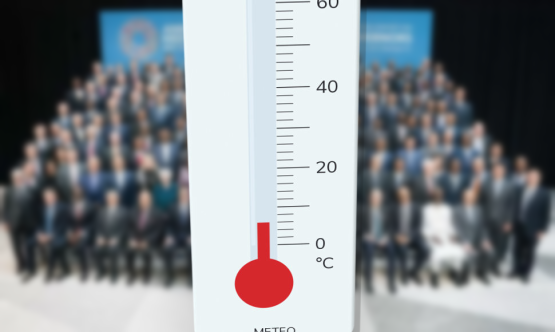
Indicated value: 6 °C
